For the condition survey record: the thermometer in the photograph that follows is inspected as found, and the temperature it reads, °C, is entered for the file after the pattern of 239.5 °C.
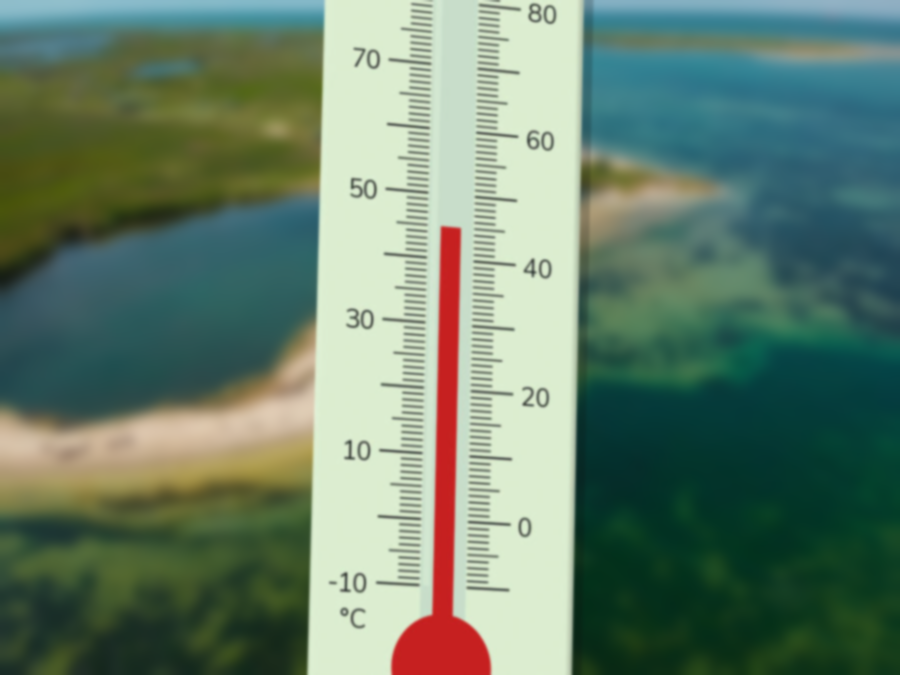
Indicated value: 45 °C
